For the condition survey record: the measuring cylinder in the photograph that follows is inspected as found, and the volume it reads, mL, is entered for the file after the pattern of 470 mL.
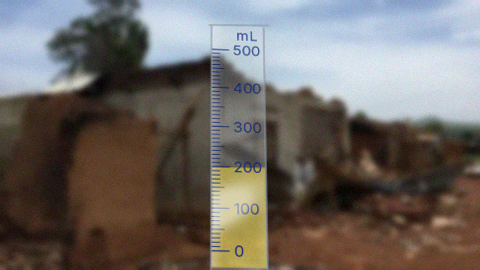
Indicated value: 200 mL
